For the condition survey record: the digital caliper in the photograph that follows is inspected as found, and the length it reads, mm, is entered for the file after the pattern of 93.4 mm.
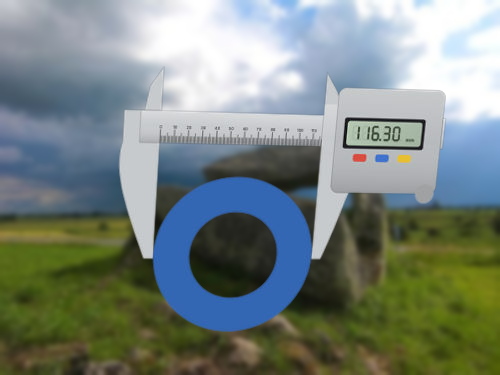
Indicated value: 116.30 mm
